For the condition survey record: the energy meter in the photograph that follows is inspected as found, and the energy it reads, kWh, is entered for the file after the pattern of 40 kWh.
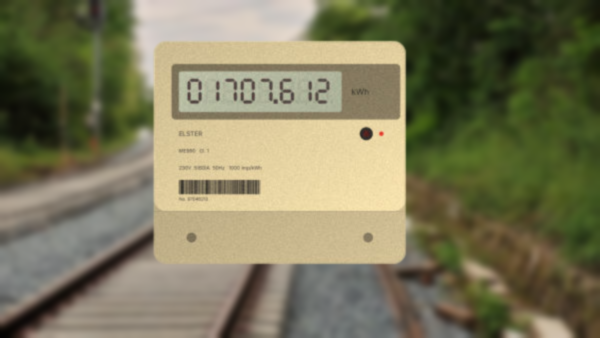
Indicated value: 1707.612 kWh
